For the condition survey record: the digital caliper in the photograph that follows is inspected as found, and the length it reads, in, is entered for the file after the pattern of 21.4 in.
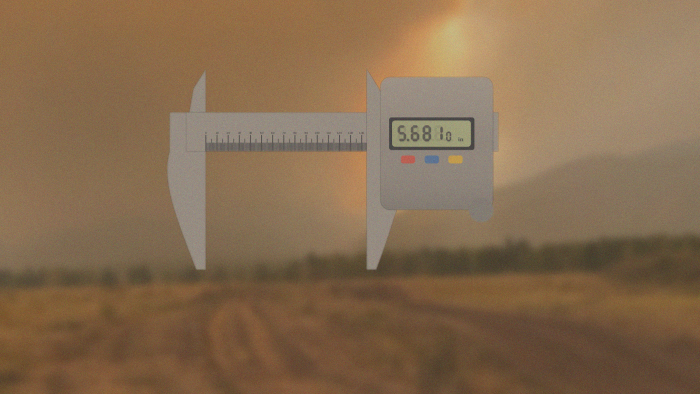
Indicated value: 5.6810 in
